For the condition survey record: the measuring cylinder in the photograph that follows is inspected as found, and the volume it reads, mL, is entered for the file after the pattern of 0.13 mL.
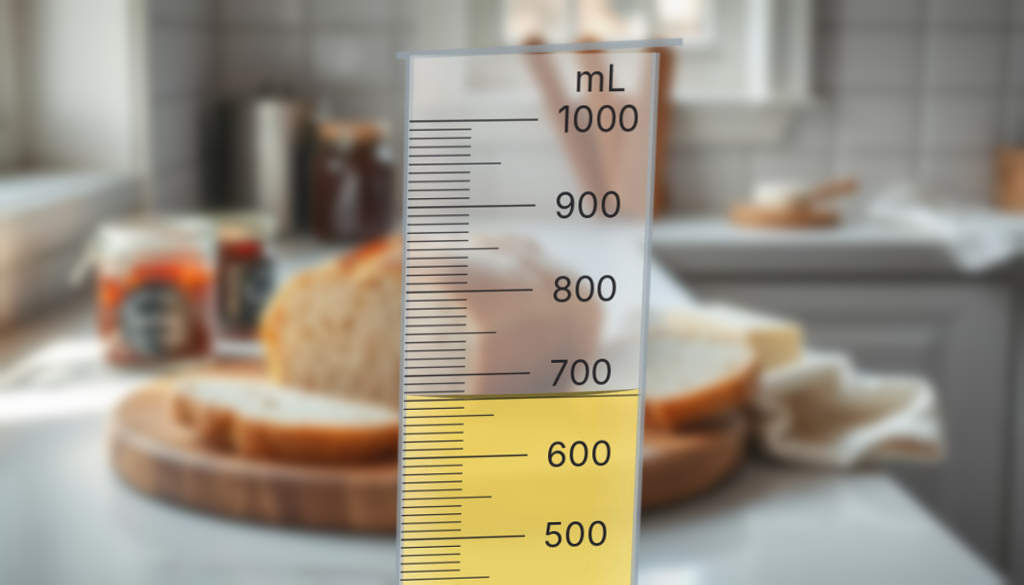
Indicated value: 670 mL
